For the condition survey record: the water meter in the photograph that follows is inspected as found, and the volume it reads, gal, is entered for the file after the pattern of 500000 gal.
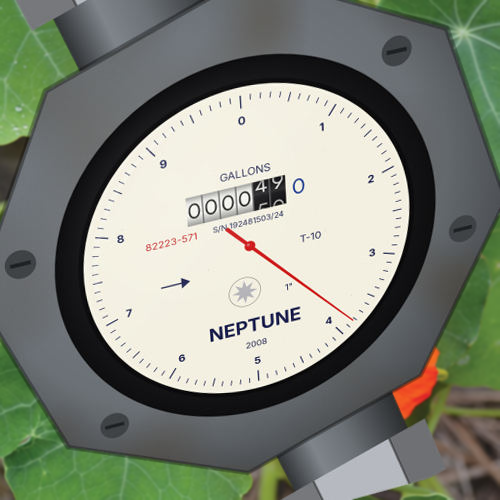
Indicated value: 493.8 gal
